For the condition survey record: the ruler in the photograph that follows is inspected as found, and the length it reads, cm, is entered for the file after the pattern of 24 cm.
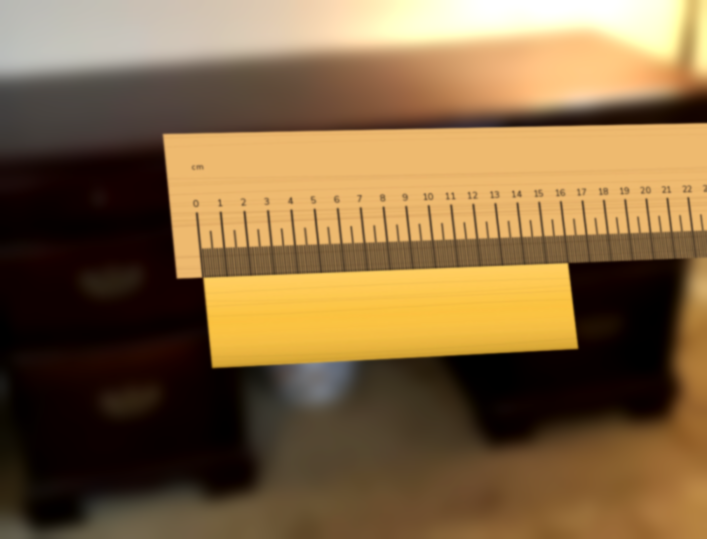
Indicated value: 16 cm
